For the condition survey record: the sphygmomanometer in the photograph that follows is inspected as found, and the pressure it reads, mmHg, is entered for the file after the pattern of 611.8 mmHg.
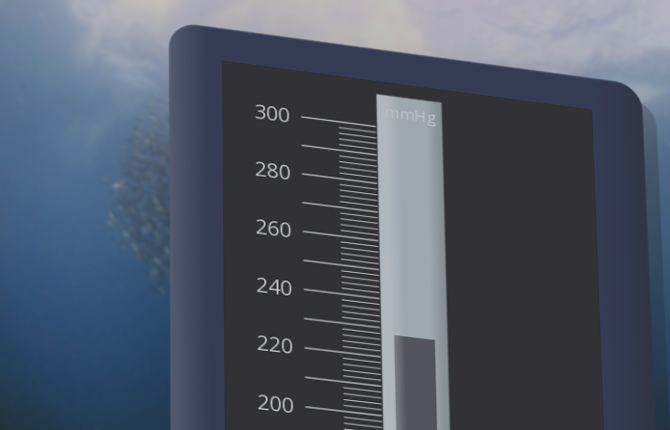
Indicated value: 228 mmHg
